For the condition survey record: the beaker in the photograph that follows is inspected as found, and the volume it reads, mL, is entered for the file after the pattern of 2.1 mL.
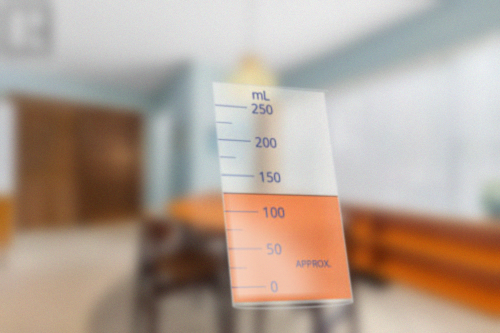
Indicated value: 125 mL
